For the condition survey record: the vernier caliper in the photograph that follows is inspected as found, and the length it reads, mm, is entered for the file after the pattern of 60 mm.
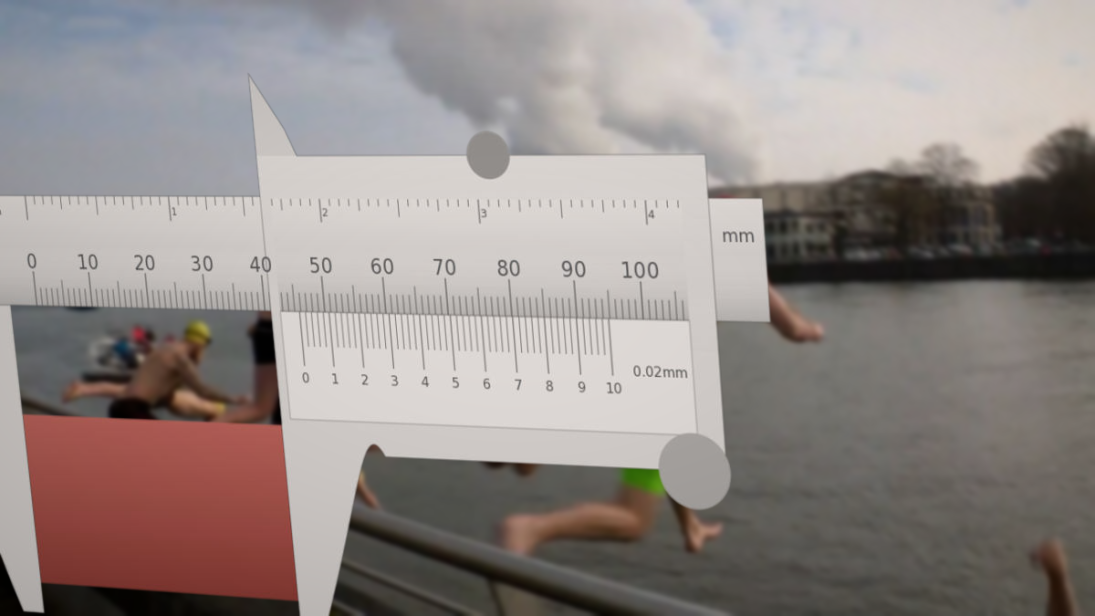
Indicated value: 45.8 mm
